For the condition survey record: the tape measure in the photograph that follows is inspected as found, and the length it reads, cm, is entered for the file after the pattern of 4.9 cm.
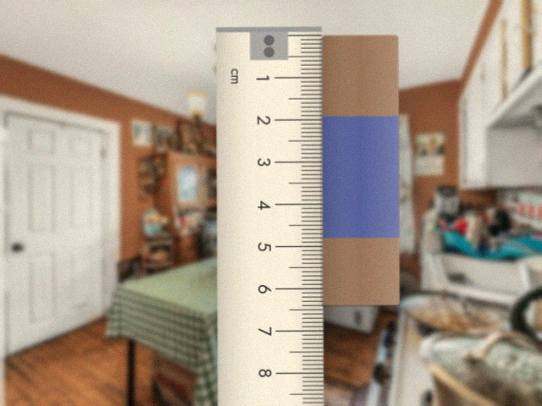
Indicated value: 6.4 cm
